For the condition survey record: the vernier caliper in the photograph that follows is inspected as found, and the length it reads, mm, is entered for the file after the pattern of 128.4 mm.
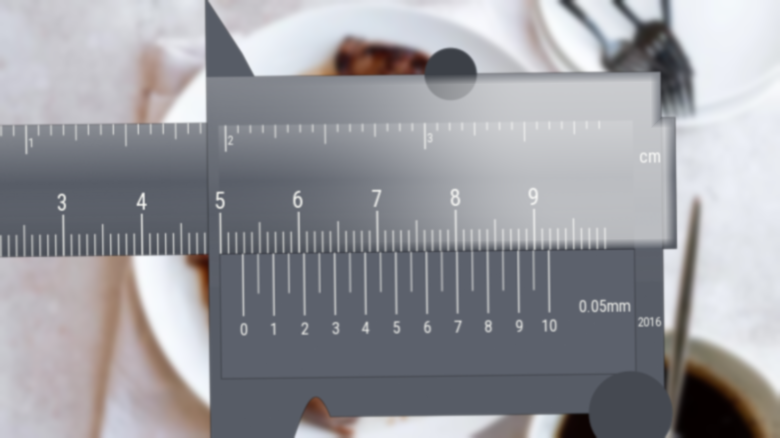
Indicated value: 52.8 mm
